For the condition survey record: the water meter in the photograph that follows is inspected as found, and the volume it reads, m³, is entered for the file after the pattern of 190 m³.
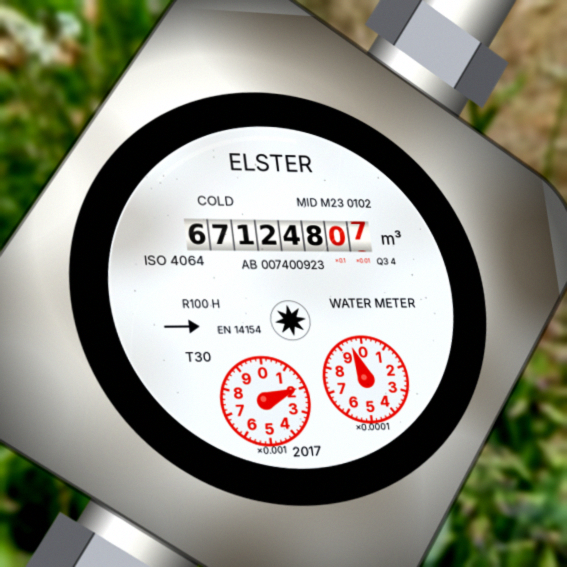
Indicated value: 671248.0719 m³
